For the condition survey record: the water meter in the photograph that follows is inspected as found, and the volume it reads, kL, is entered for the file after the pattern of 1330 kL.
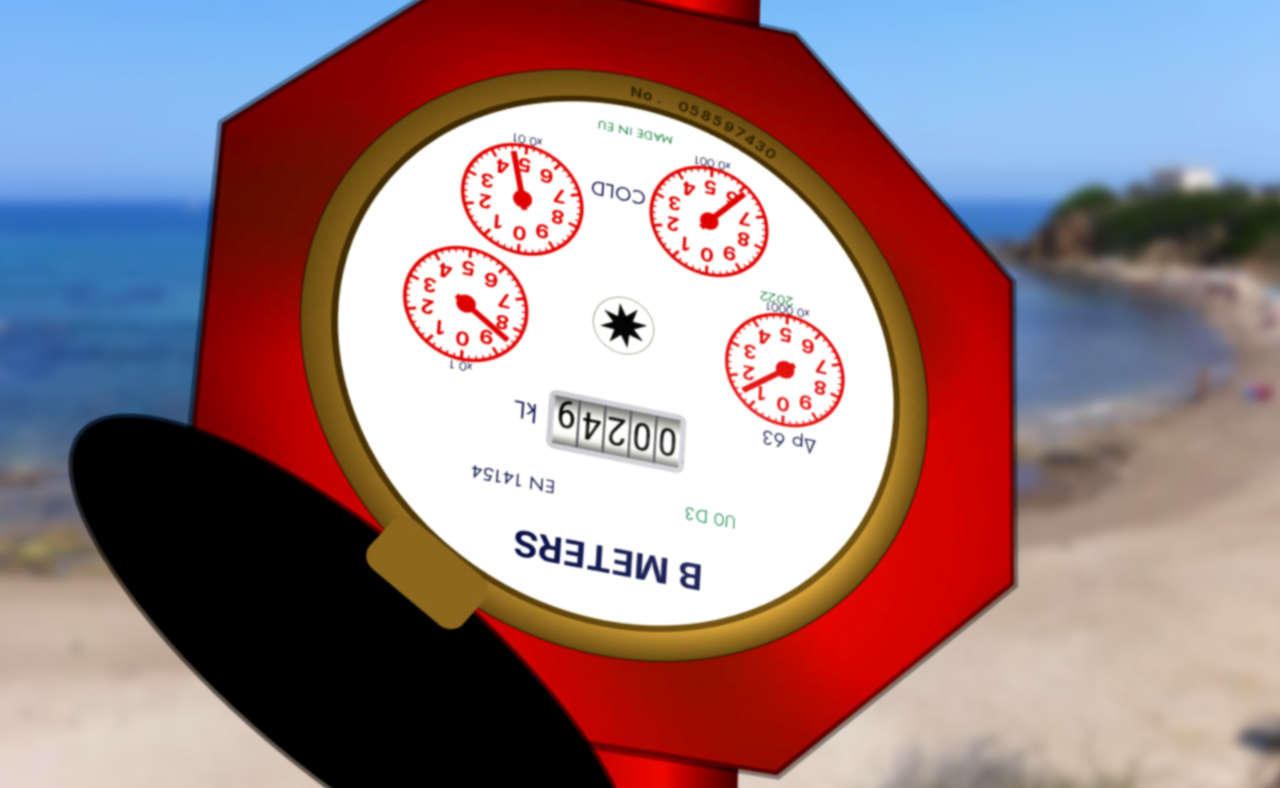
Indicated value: 248.8461 kL
